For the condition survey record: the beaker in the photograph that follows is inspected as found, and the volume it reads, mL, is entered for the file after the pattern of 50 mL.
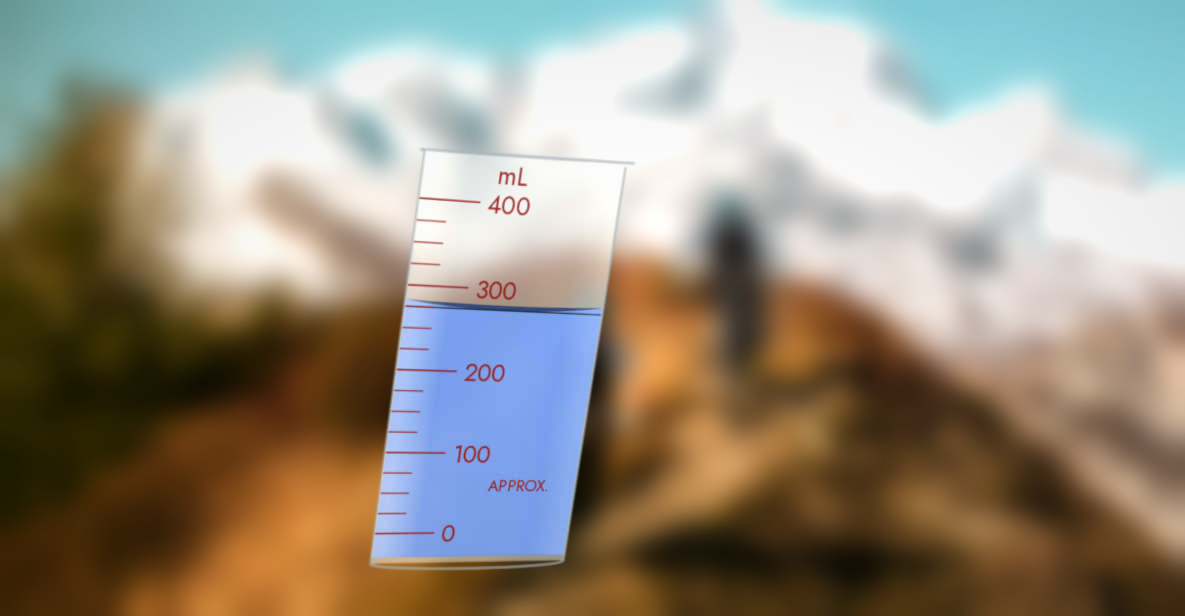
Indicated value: 275 mL
